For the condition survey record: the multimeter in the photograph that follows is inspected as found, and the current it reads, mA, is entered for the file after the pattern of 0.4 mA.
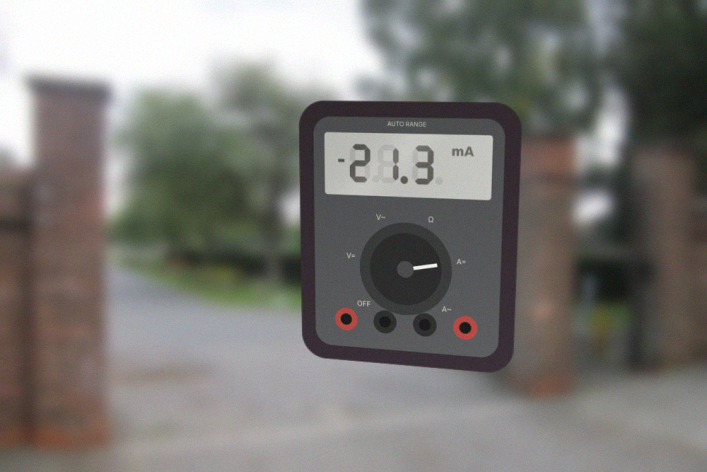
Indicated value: -21.3 mA
